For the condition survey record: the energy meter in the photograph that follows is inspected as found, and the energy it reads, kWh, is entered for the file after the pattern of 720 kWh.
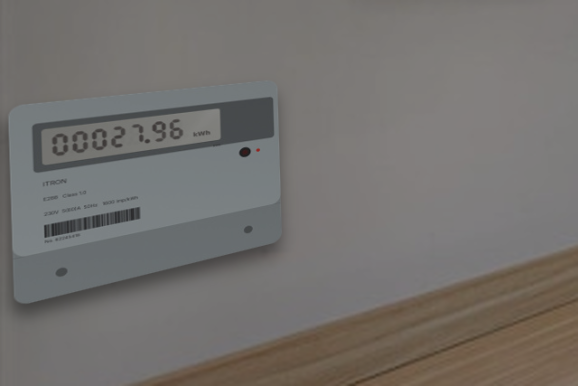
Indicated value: 27.96 kWh
